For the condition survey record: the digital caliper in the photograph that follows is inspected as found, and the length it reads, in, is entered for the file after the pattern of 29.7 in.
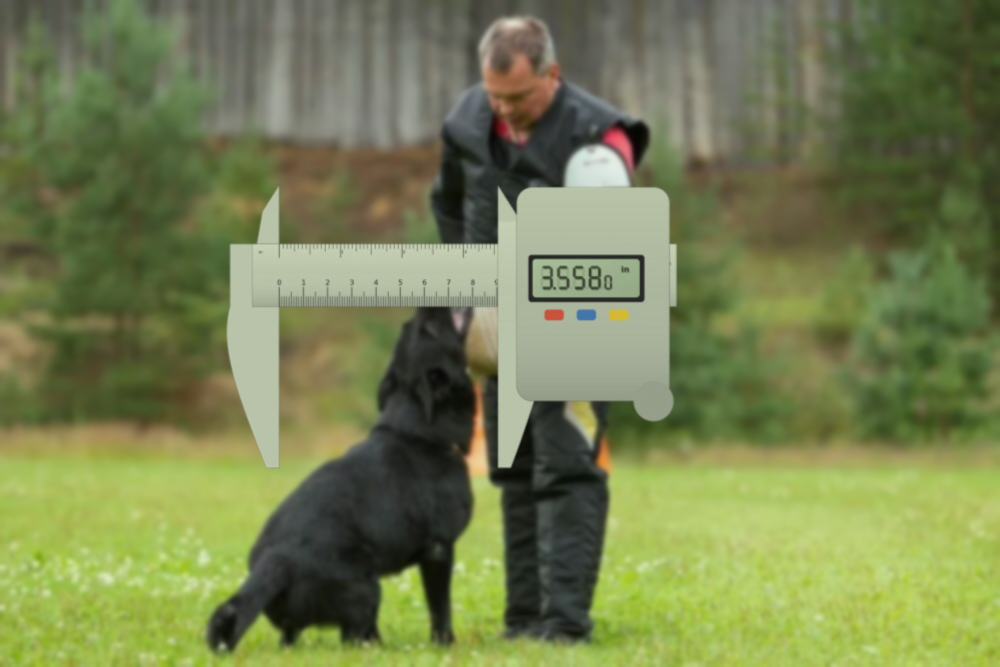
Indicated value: 3.5580 in
